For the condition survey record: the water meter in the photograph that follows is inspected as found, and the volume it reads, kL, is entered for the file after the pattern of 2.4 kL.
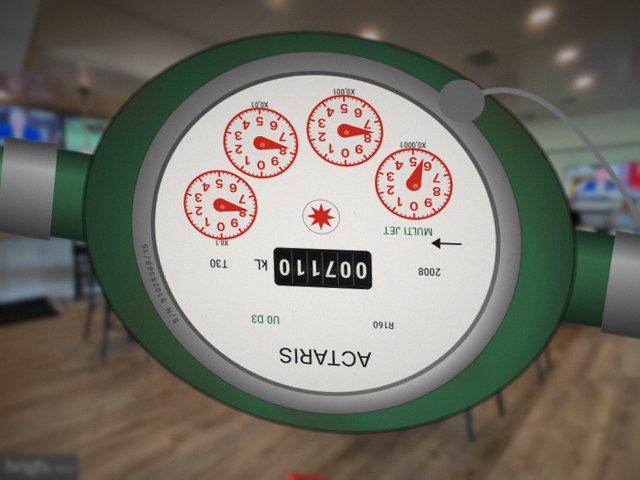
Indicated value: 7110.7775 kL
